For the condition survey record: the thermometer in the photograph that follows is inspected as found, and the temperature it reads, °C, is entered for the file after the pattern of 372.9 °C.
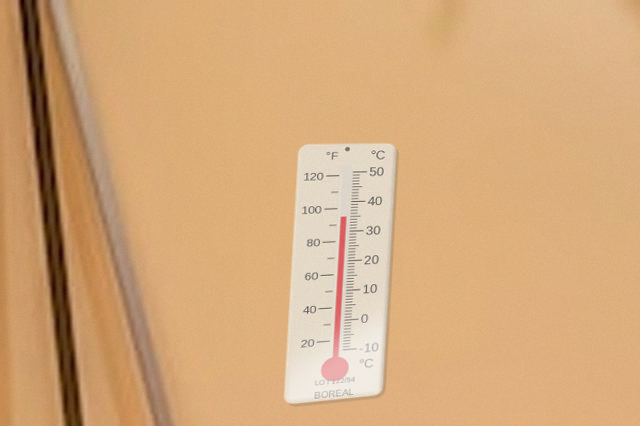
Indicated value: 35 °C
